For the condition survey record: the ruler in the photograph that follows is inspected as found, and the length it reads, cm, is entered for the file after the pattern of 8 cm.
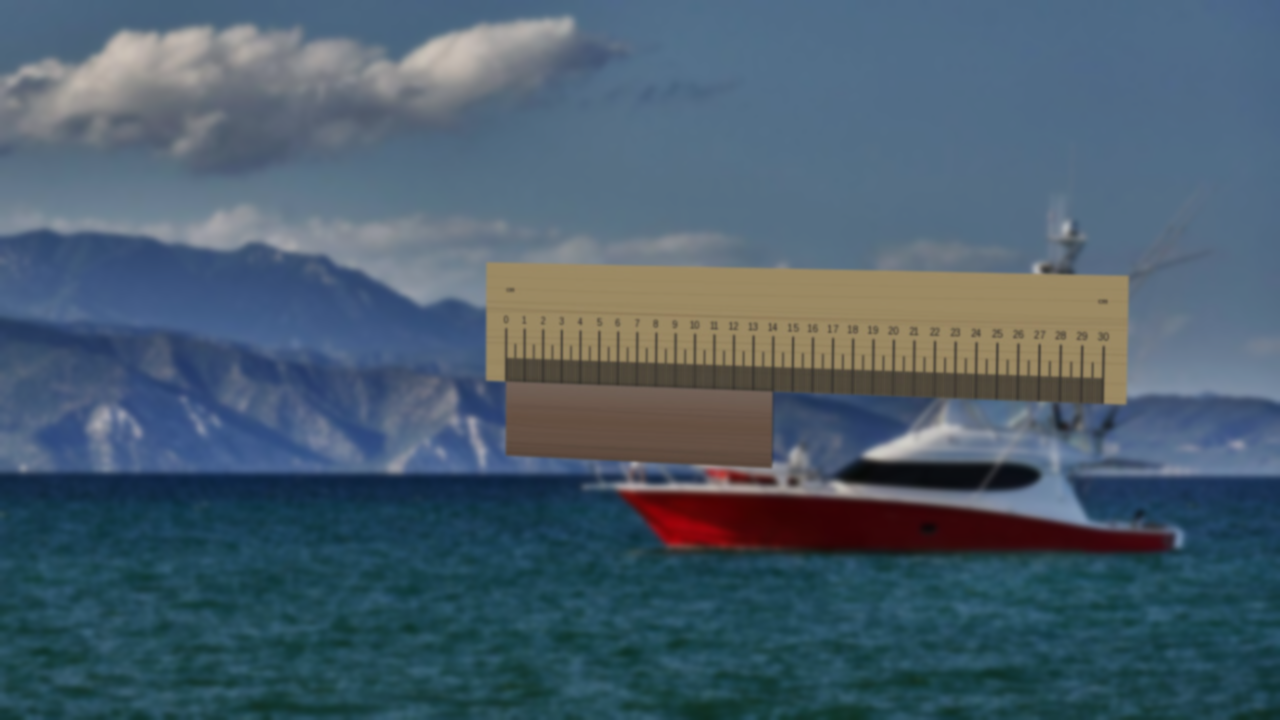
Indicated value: 14 cm
